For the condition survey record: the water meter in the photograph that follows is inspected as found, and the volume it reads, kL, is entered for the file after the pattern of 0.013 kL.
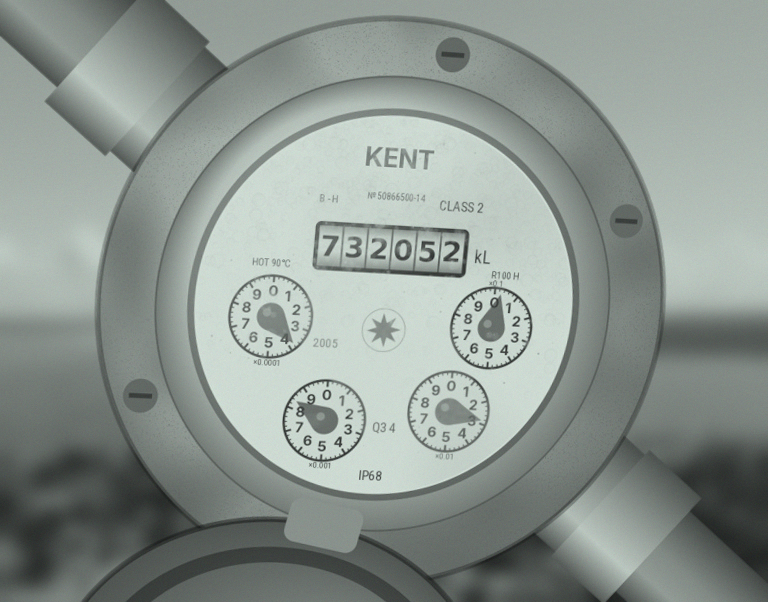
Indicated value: 732052.0283 kL
